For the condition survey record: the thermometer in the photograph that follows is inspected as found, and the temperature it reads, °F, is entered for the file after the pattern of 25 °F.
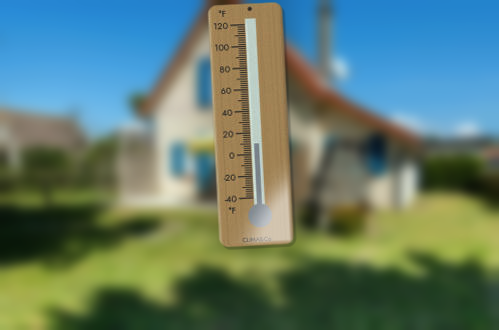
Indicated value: 10 °F
